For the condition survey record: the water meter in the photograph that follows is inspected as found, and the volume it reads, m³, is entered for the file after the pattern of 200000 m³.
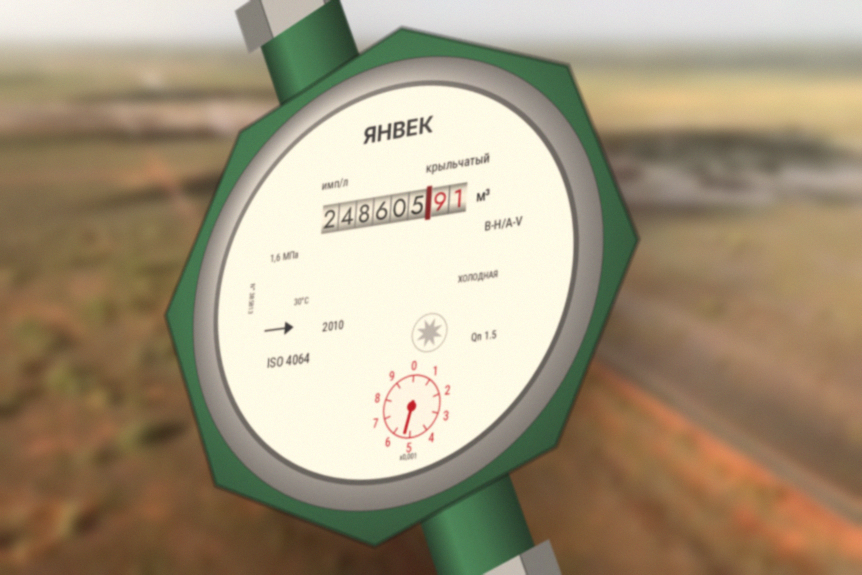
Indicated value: 248605.915 m³
